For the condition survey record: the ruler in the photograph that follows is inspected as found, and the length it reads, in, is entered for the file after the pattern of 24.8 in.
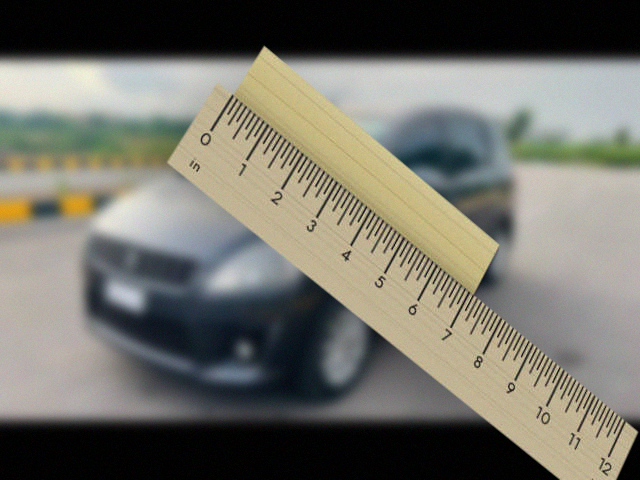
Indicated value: 7.125 in
